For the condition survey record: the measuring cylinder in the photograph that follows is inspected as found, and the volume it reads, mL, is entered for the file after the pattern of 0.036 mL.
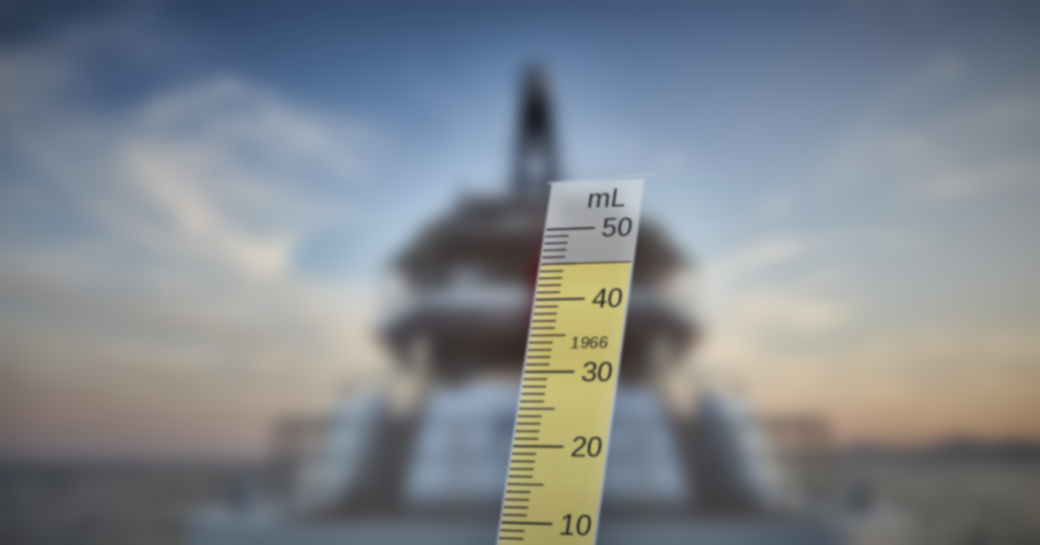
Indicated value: 45 mL
